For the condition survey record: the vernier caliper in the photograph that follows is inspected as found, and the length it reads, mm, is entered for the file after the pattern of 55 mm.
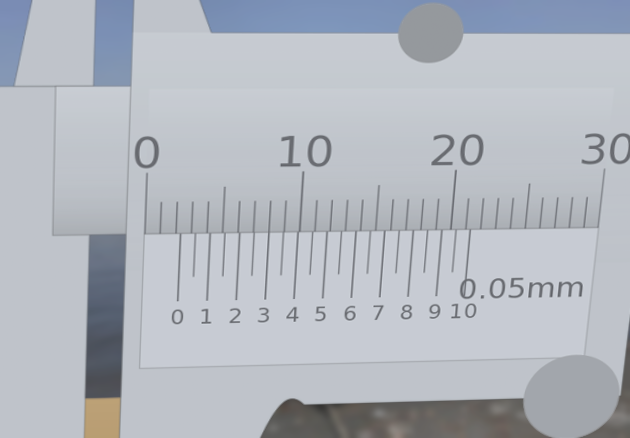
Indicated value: 2.3 mm
